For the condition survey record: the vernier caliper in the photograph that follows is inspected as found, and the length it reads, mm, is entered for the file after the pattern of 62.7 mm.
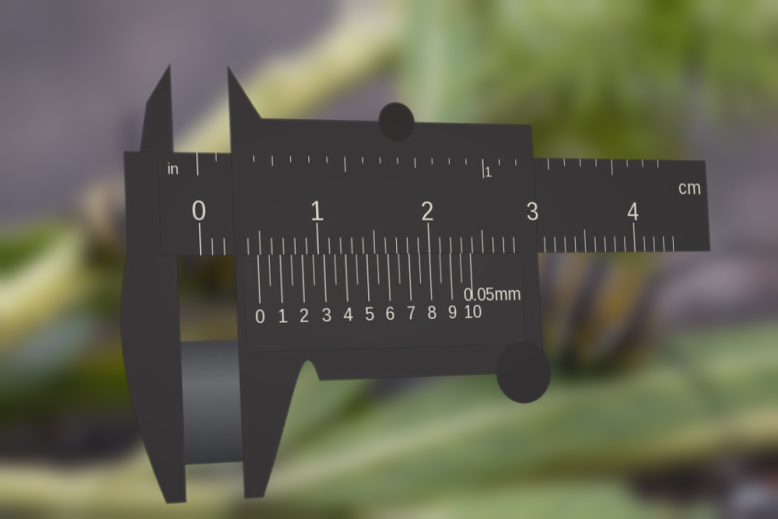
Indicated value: 4.8 mm
